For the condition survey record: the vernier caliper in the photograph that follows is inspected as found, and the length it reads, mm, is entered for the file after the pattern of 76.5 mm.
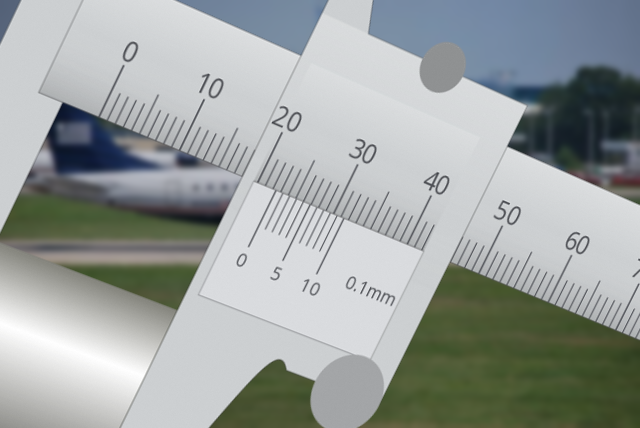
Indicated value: 22.4 mm
